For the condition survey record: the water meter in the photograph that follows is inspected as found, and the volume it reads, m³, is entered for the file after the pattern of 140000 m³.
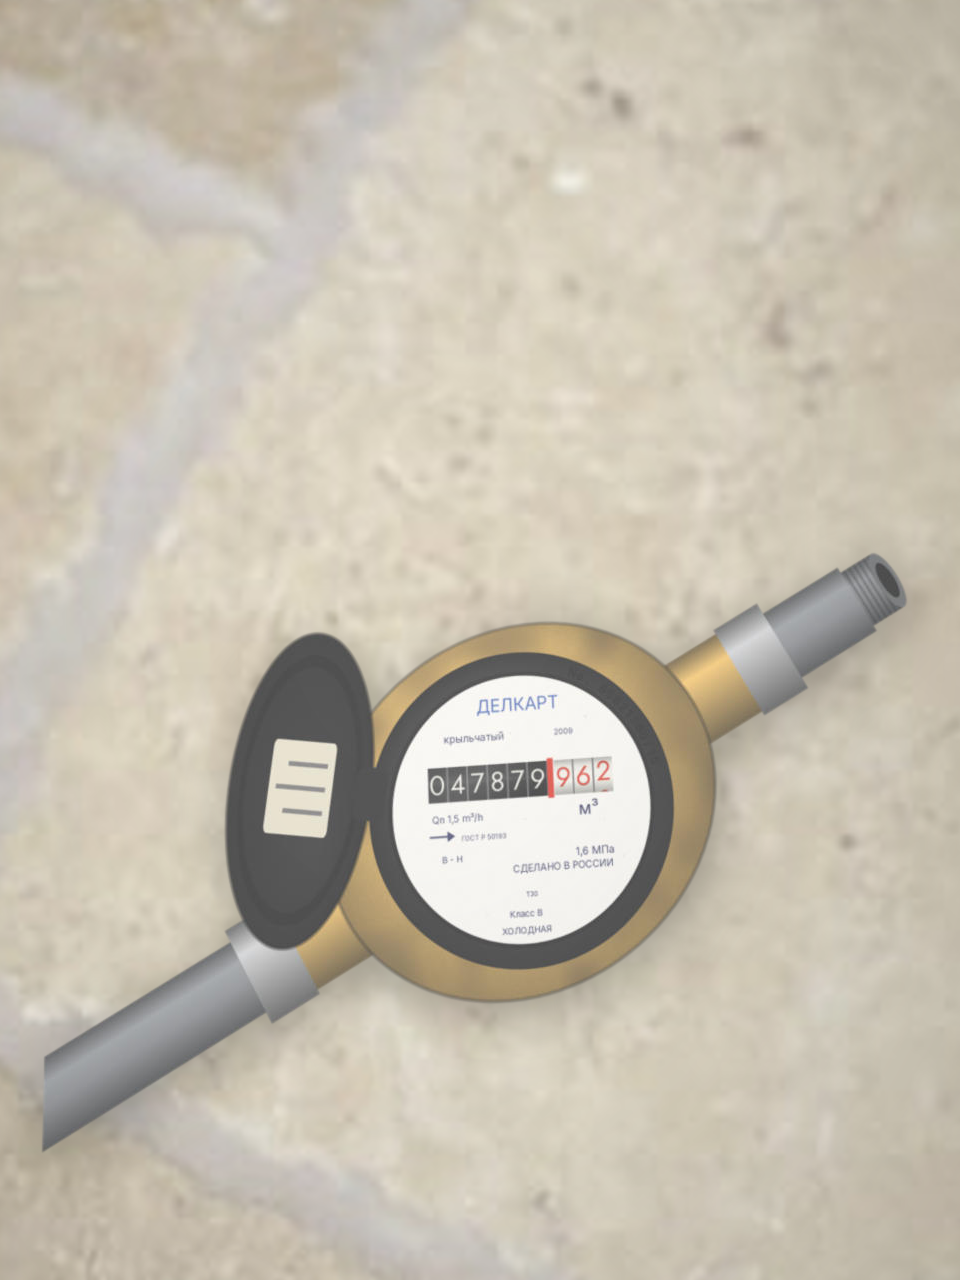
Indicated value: 47879.962 m³
